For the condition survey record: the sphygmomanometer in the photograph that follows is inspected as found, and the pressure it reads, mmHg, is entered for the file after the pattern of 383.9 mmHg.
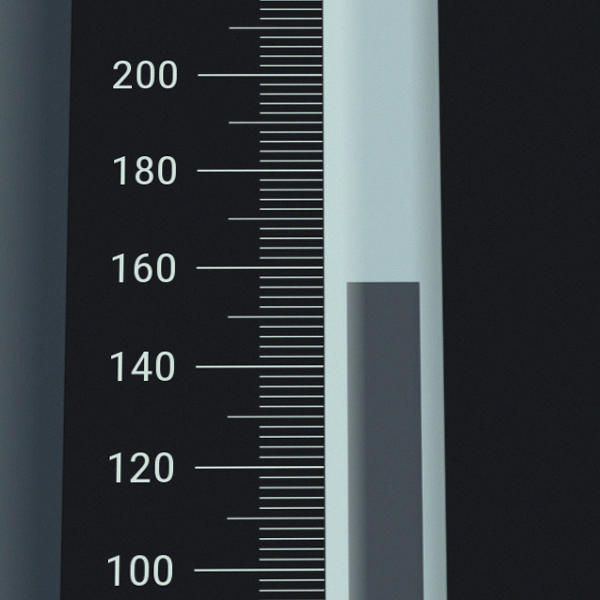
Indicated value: 157 mmHg
